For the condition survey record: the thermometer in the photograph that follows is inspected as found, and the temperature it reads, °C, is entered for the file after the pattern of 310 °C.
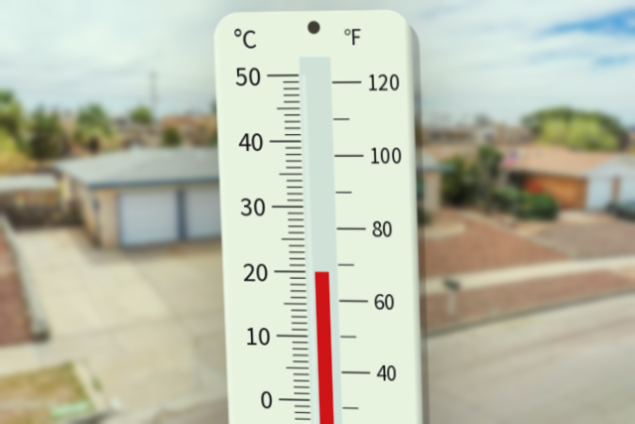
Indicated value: 20 °C
